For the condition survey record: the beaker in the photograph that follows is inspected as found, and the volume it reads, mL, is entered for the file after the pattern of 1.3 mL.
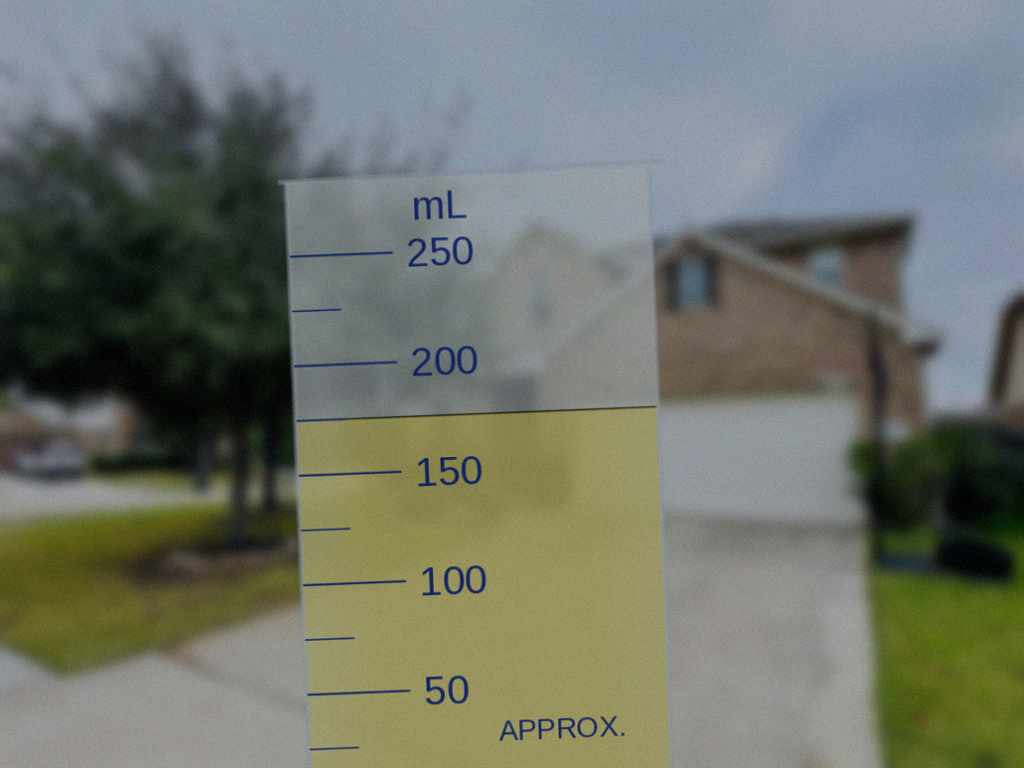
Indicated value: 175 mL
